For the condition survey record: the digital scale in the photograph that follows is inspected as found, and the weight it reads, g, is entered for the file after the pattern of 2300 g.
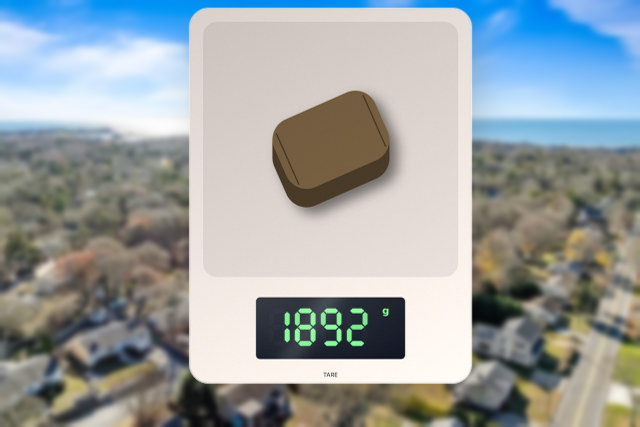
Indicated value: 1892 g
